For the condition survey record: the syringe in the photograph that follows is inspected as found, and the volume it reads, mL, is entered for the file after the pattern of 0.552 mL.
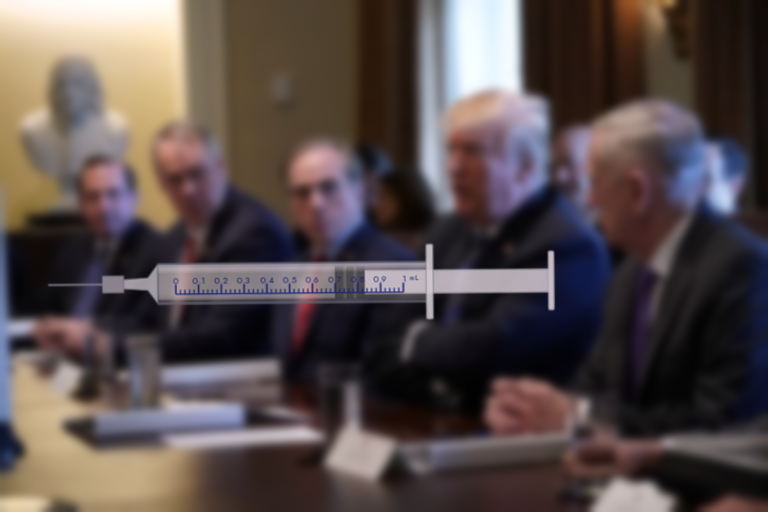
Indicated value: 0.7 mL
